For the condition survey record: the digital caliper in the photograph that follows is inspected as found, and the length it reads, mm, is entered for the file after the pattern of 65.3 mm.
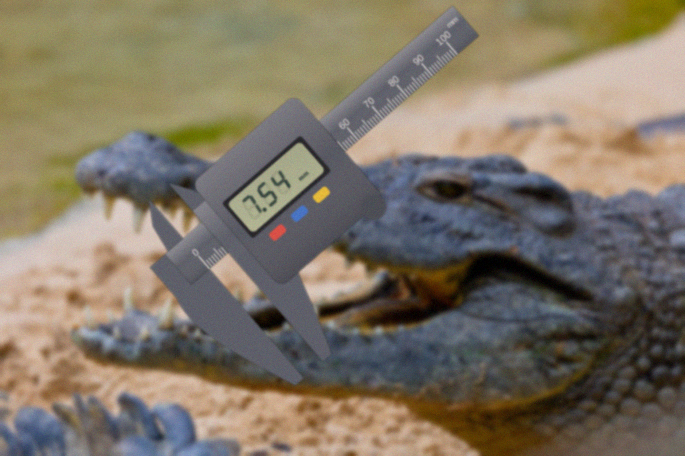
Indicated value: 7.54 mm
